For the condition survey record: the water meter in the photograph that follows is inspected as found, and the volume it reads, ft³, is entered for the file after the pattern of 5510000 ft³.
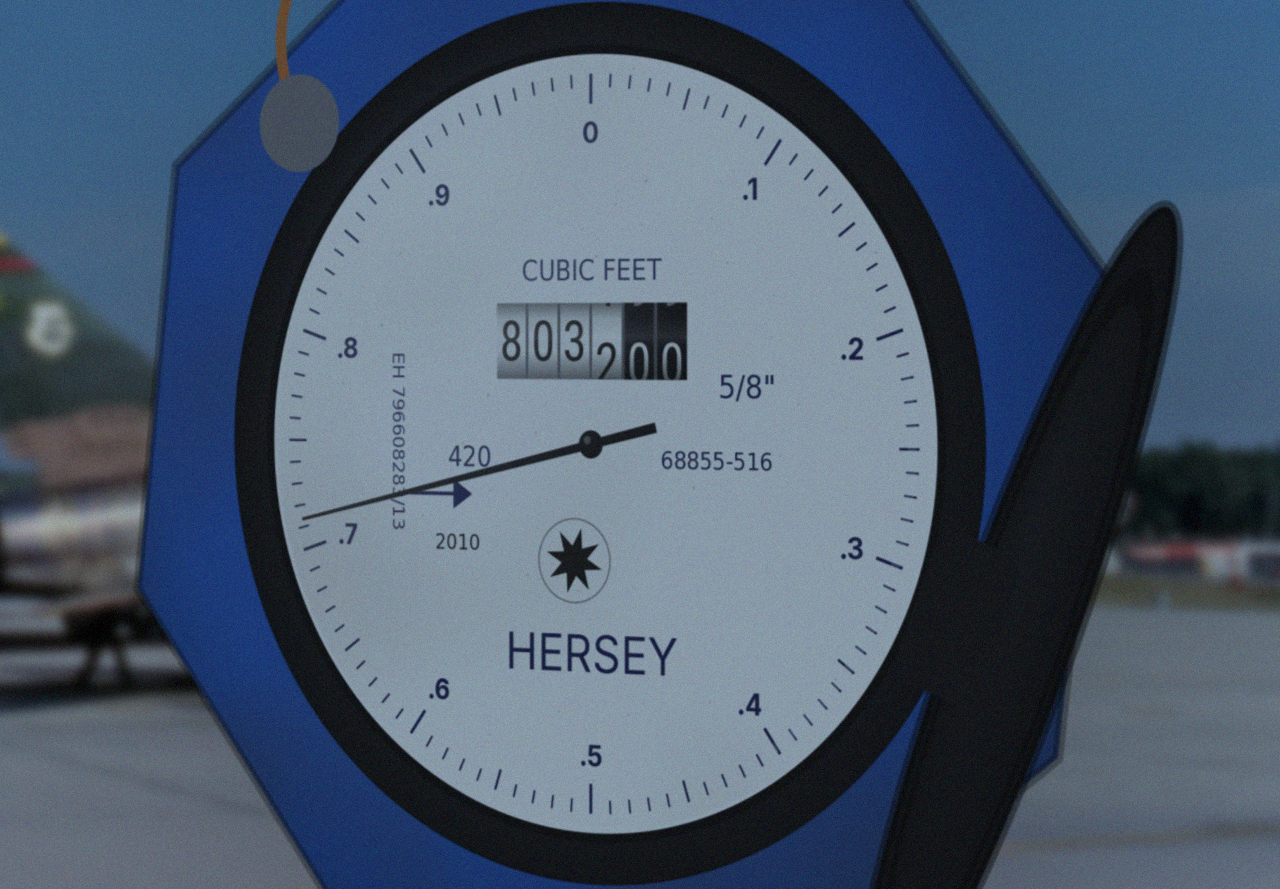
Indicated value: 803199.71 ft³
